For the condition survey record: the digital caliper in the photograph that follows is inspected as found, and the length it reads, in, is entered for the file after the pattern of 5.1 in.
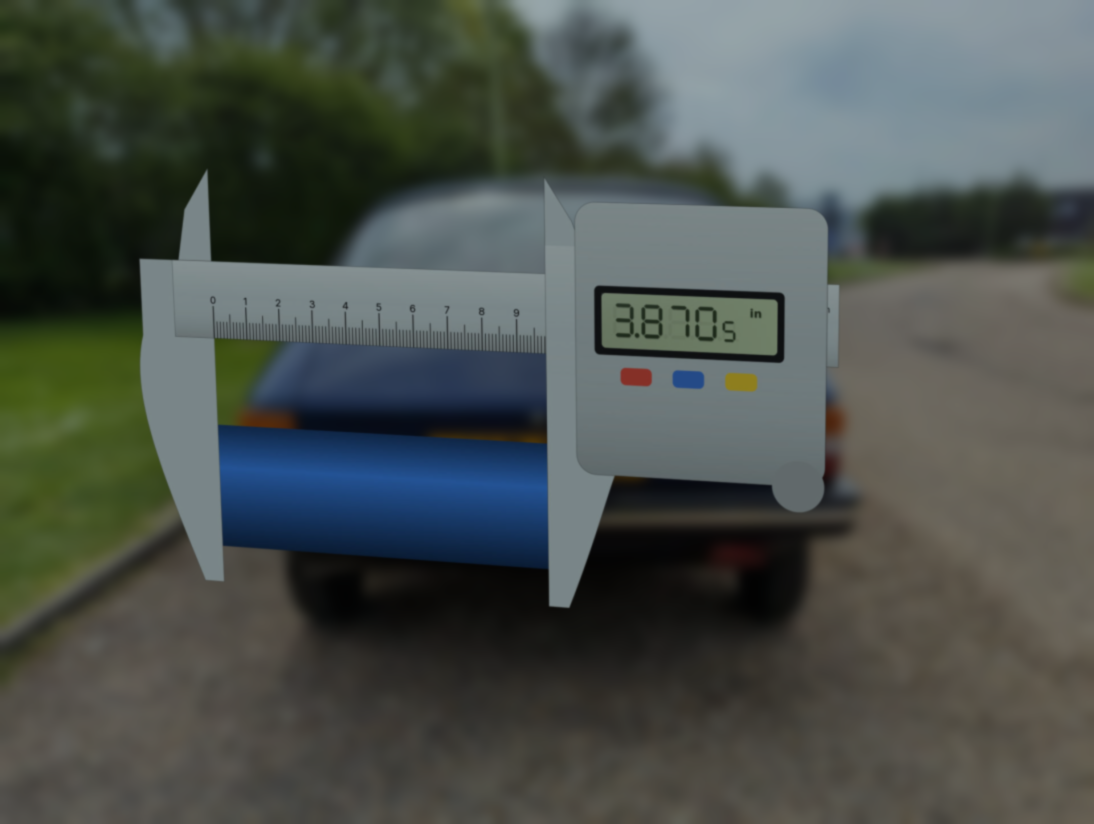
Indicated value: 3.8705 in
